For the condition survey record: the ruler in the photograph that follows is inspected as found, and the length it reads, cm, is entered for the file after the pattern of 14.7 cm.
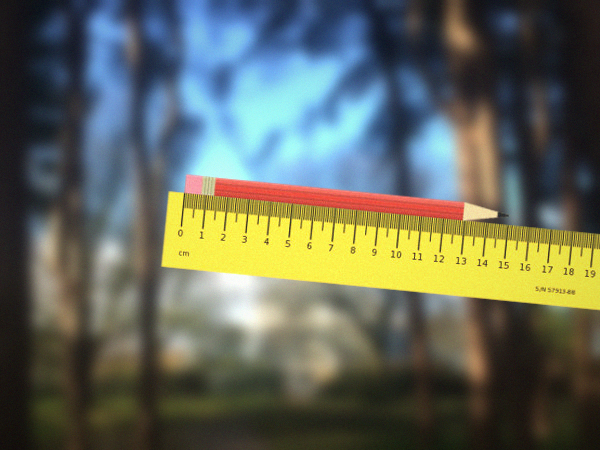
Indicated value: 15 cm
